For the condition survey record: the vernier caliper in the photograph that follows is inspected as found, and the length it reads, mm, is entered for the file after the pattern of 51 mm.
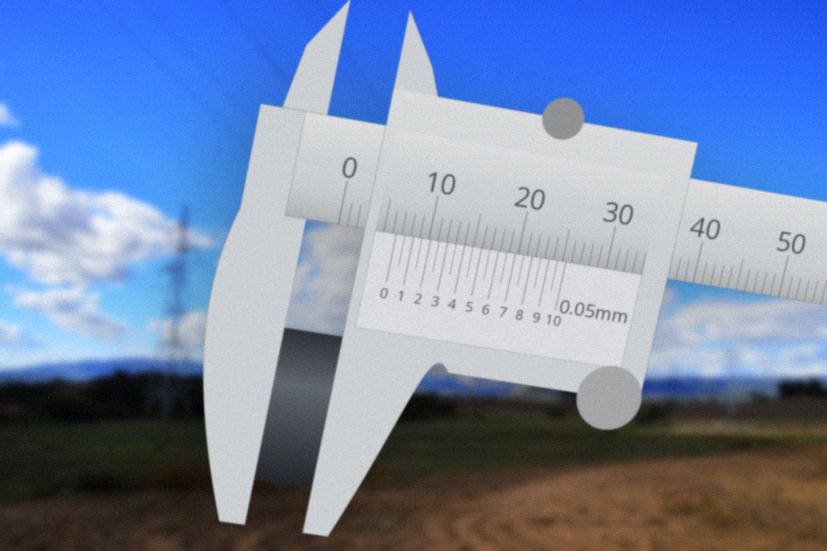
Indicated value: 6.4 mm
